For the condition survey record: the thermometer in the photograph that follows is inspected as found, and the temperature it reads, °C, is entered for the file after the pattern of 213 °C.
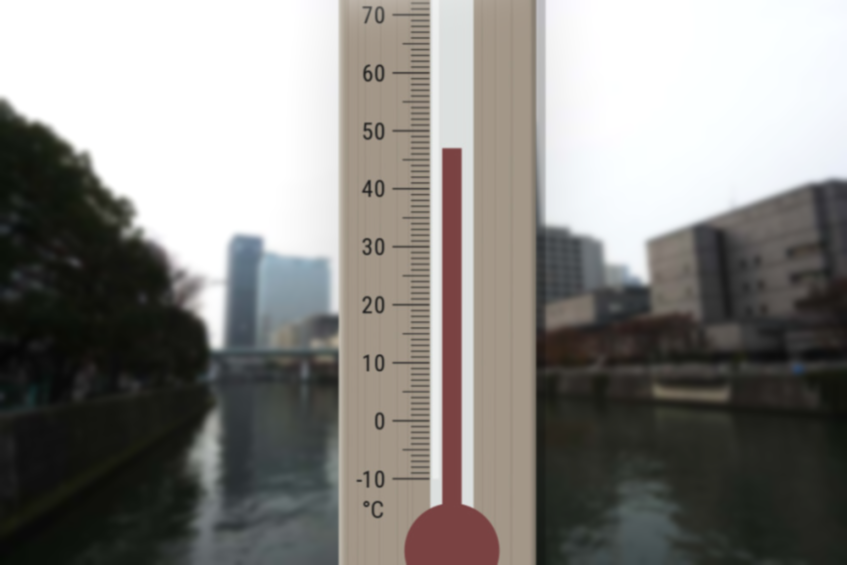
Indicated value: 47 °C
